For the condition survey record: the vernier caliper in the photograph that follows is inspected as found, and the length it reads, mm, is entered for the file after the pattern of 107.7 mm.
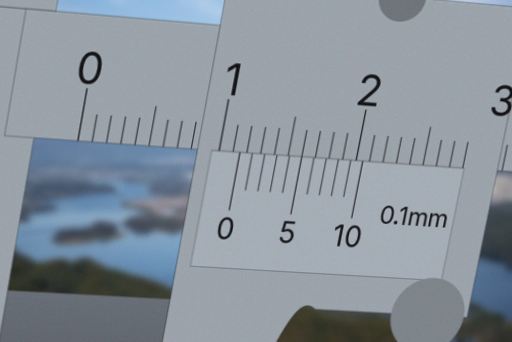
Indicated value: 11.5 mm
